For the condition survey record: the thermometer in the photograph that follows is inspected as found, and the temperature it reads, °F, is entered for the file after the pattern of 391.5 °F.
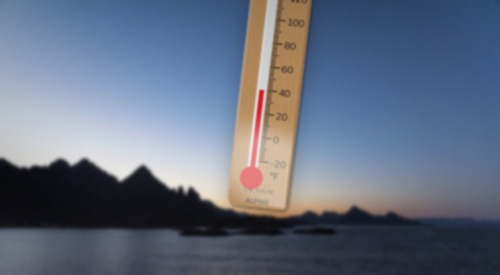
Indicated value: 40 °F
